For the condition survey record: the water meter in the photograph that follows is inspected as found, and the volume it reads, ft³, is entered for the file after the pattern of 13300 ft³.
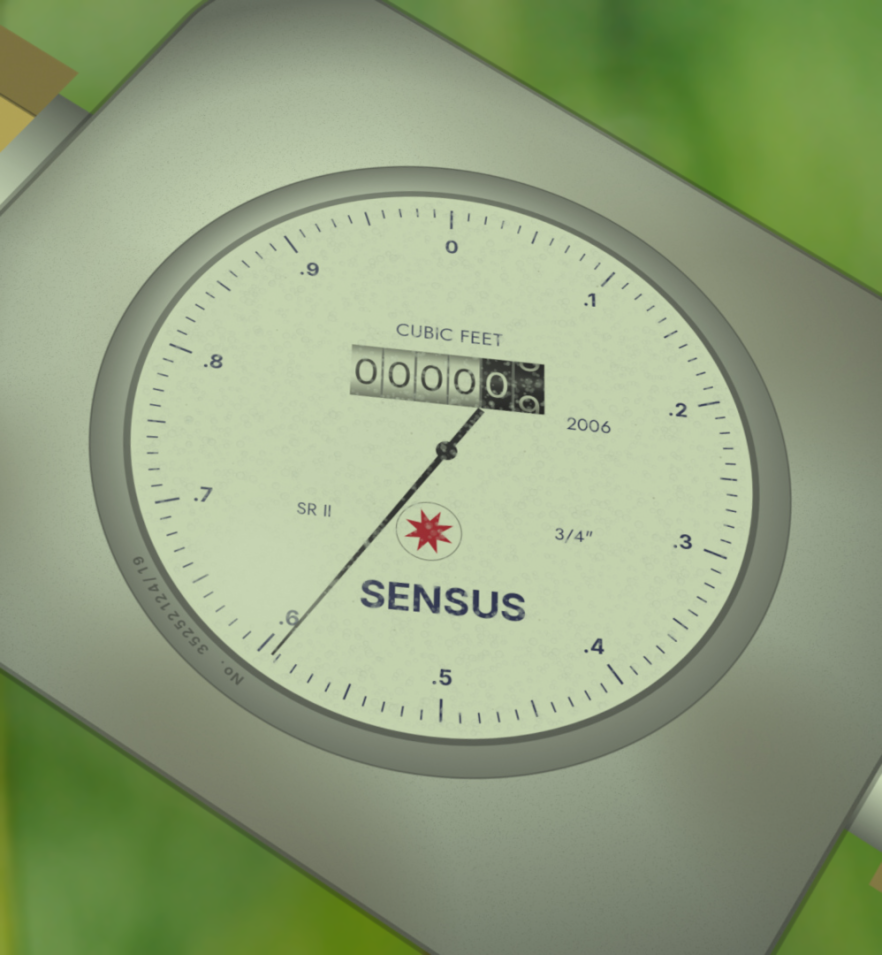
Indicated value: 8.59 ft³
